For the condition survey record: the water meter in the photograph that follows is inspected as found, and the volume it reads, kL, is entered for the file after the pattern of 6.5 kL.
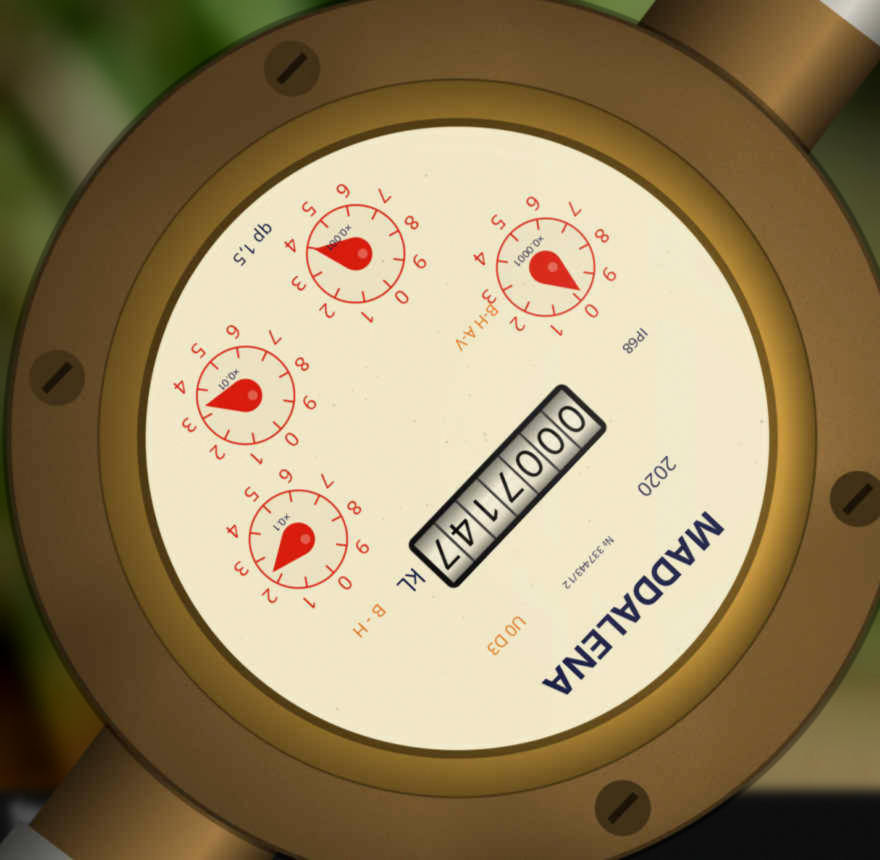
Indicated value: 7147.2339 kL
